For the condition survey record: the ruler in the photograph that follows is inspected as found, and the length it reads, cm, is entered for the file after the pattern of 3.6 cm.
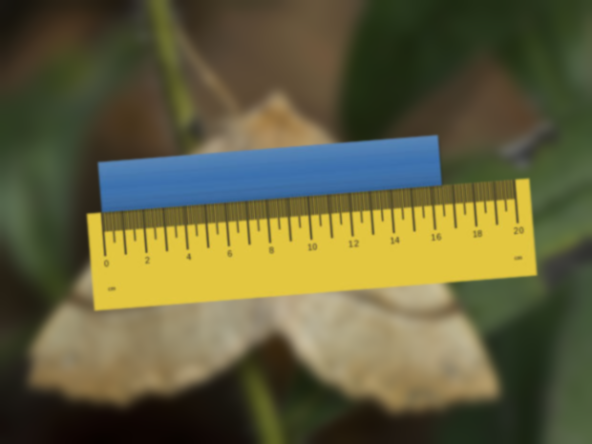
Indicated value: 16.5 cm
